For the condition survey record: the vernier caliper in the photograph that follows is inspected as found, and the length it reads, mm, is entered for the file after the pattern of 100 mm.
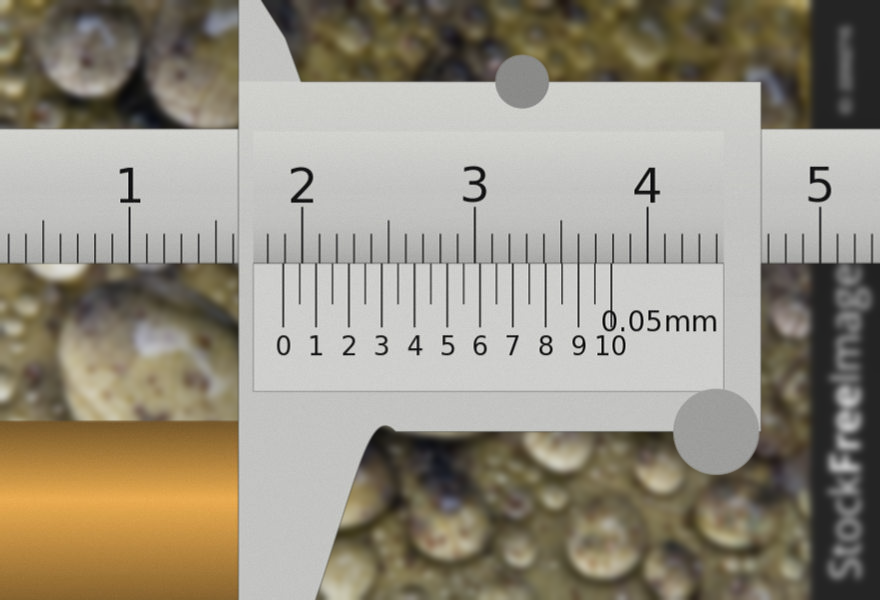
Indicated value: 18.9 mm
